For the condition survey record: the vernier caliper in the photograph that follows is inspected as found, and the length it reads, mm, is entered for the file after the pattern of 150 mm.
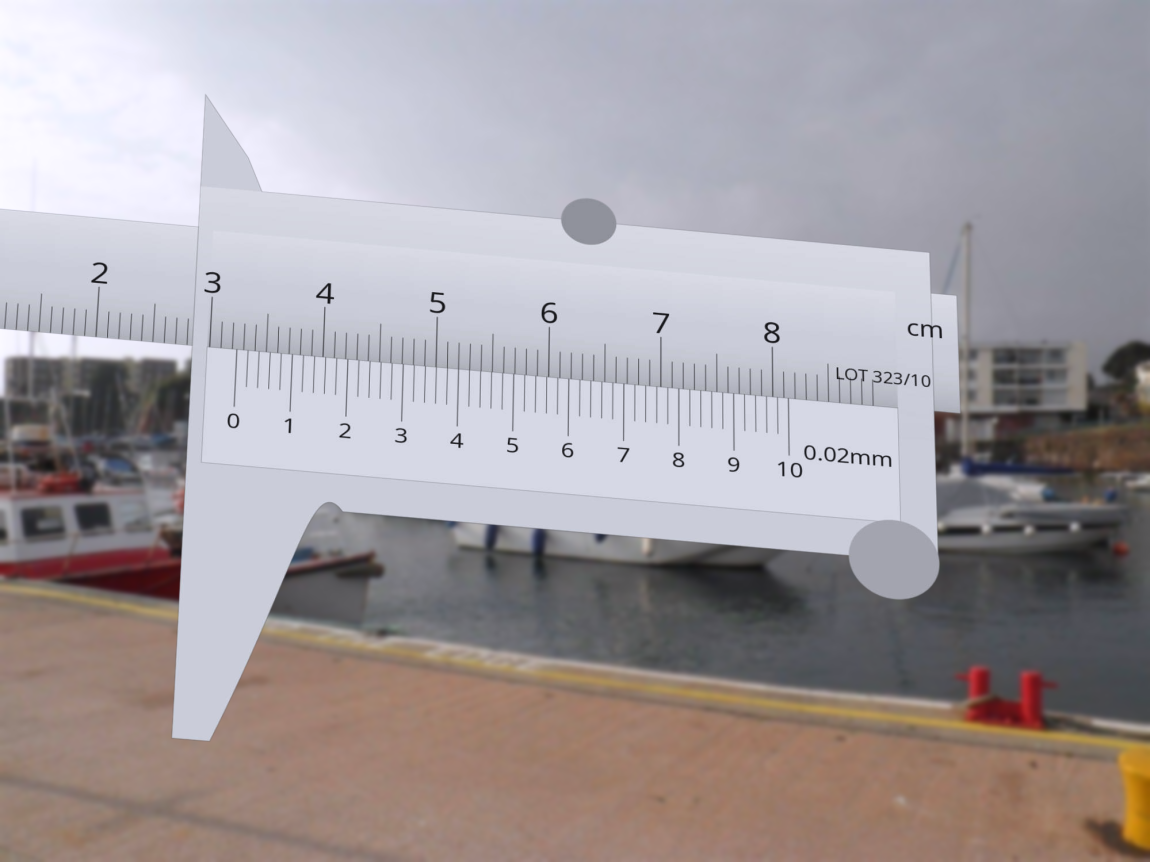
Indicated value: 32.4 mm
